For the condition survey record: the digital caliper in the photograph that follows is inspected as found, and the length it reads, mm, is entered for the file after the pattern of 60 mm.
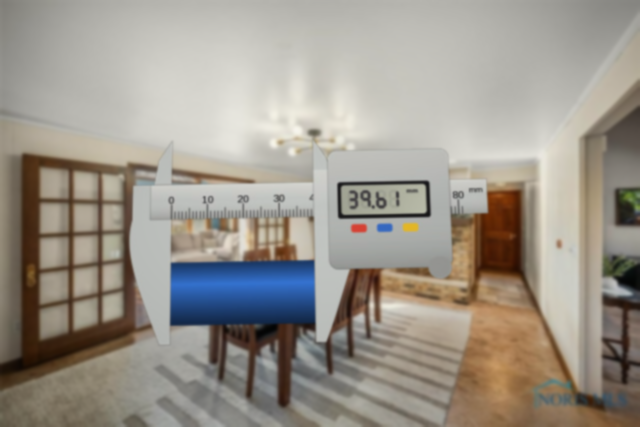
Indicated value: 39.61 mm
